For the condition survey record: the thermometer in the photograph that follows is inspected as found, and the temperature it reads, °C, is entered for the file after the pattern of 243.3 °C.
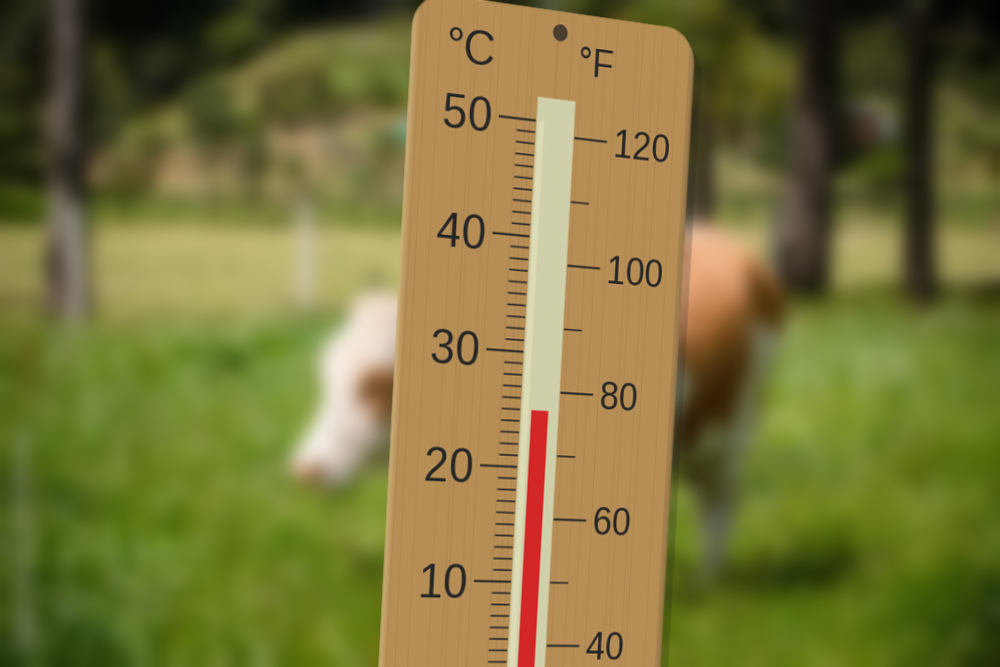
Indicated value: 25 °C
